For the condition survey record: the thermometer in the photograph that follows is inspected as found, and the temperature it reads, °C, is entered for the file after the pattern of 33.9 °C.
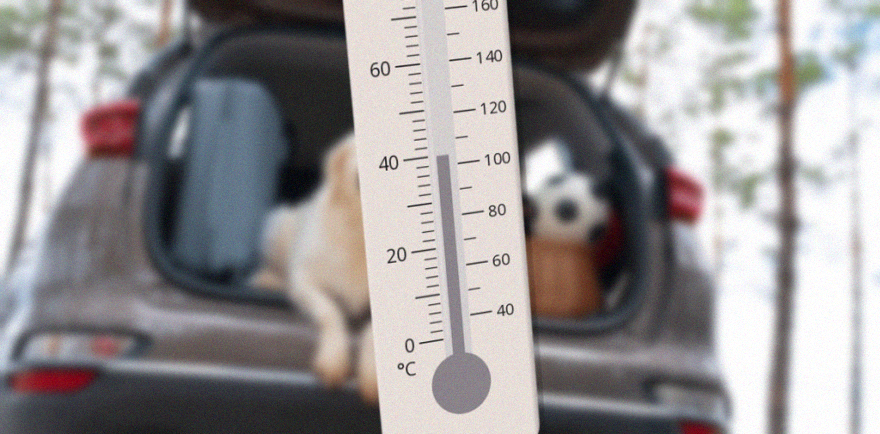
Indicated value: 40 °C
